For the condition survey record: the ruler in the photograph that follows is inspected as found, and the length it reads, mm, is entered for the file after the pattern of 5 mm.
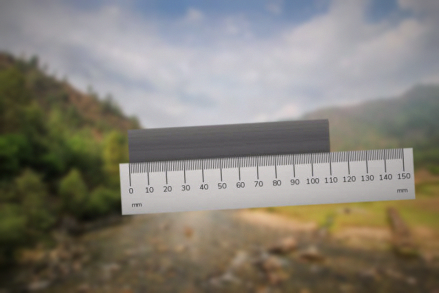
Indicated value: 110 mm
